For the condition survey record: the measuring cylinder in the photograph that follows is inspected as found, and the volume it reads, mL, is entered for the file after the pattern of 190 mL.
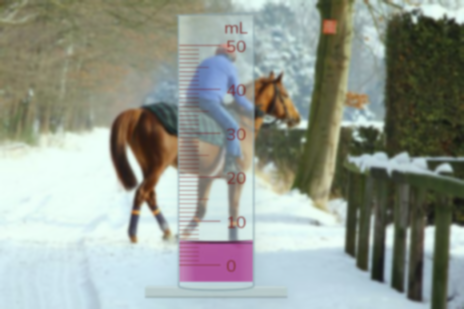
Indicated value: 5 mL
